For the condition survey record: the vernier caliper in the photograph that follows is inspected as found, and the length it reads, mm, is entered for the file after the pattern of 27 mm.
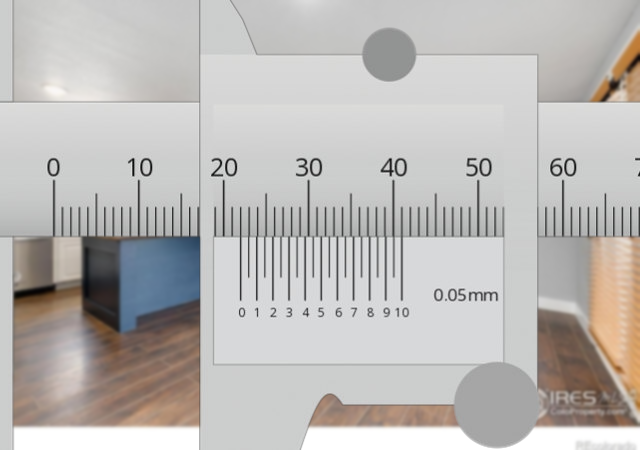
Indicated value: 22.0 mm
